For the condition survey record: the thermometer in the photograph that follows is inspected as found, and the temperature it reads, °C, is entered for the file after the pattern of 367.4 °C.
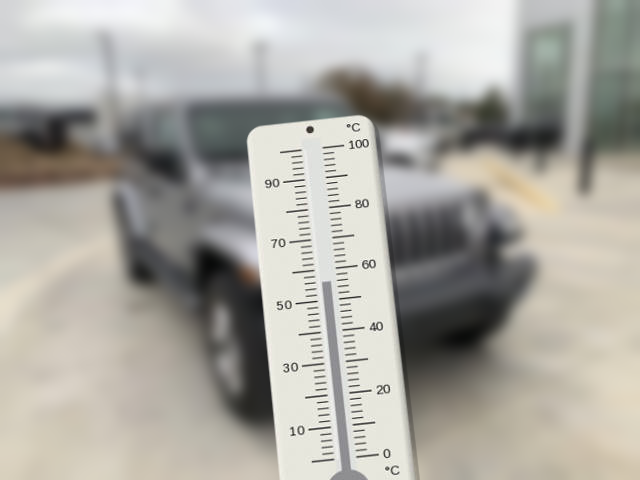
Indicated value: 56 °C
